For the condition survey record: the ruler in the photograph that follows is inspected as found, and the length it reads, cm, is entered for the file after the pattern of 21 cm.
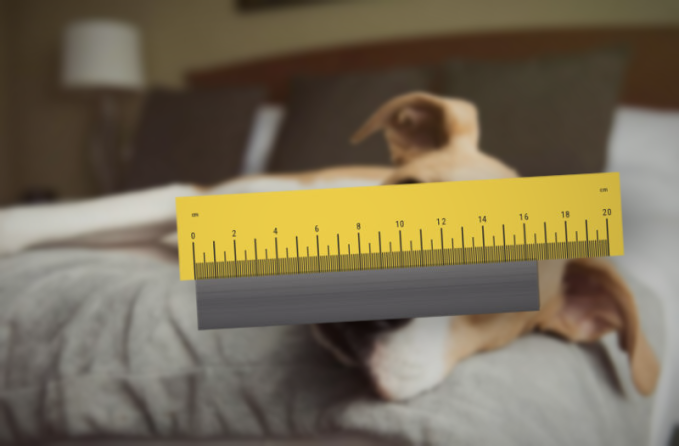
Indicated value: 16.5 cm
